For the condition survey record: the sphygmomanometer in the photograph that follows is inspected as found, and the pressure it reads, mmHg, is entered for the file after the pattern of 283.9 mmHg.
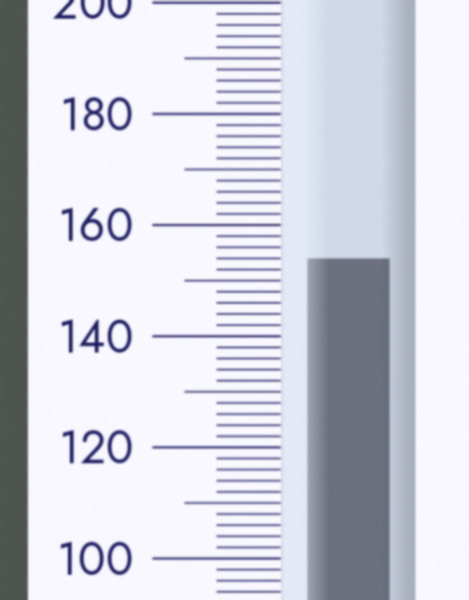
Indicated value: 154 mmHg
